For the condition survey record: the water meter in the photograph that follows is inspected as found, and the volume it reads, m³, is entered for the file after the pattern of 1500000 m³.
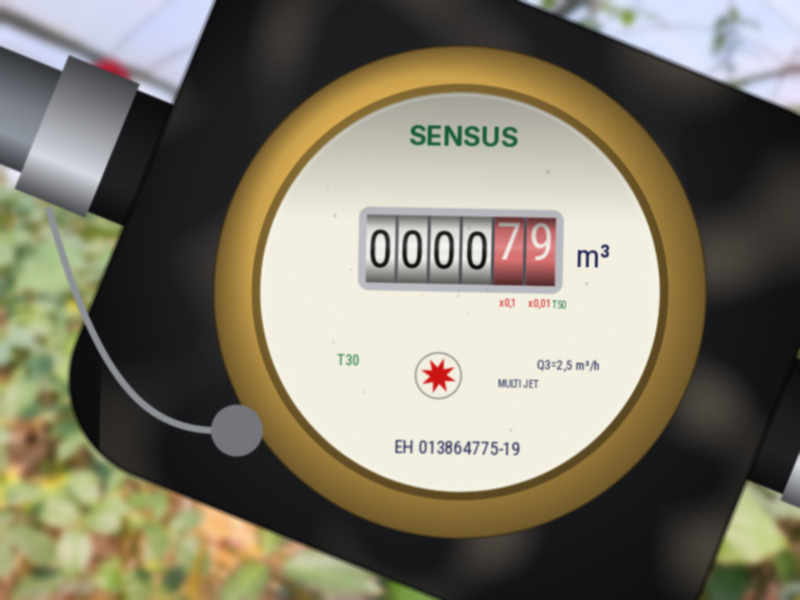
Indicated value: 0.79 m³
